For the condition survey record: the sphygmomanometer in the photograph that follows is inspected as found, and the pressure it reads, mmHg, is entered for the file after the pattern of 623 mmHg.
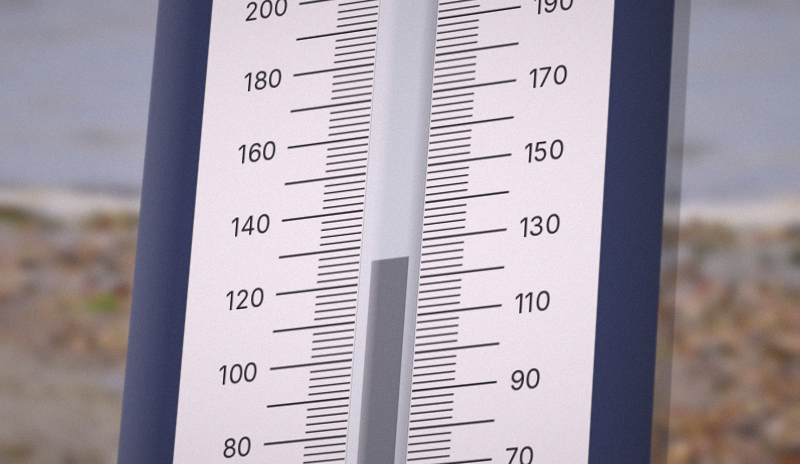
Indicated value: 126 mmHg
